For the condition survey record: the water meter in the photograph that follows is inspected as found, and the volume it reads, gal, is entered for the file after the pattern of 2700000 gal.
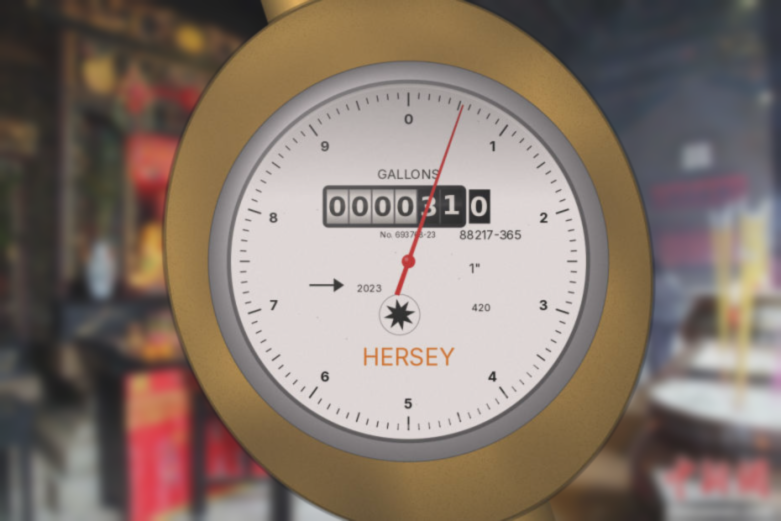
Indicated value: 310.5 gal
